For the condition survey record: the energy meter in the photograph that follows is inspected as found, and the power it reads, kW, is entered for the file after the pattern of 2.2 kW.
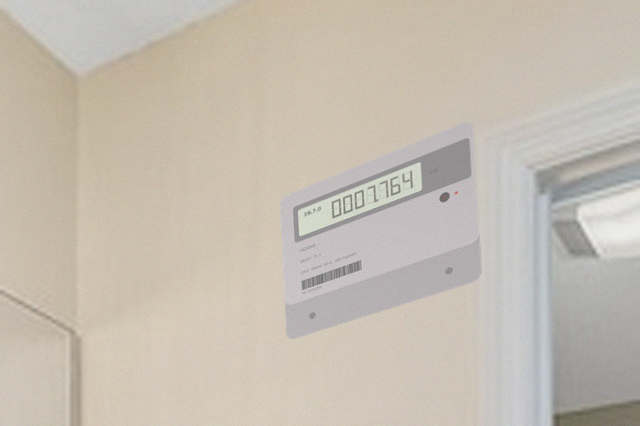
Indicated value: 7.764 kW
